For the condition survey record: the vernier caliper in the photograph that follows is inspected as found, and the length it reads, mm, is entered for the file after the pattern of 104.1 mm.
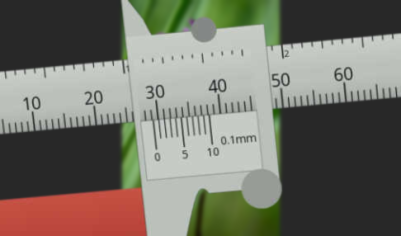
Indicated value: 29.2 mm
